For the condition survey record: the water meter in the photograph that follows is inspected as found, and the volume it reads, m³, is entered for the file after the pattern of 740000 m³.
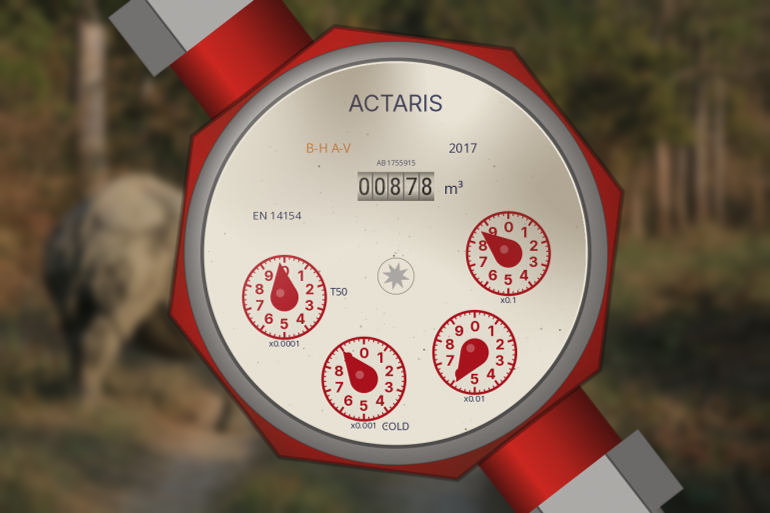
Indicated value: 878.8589 m³
